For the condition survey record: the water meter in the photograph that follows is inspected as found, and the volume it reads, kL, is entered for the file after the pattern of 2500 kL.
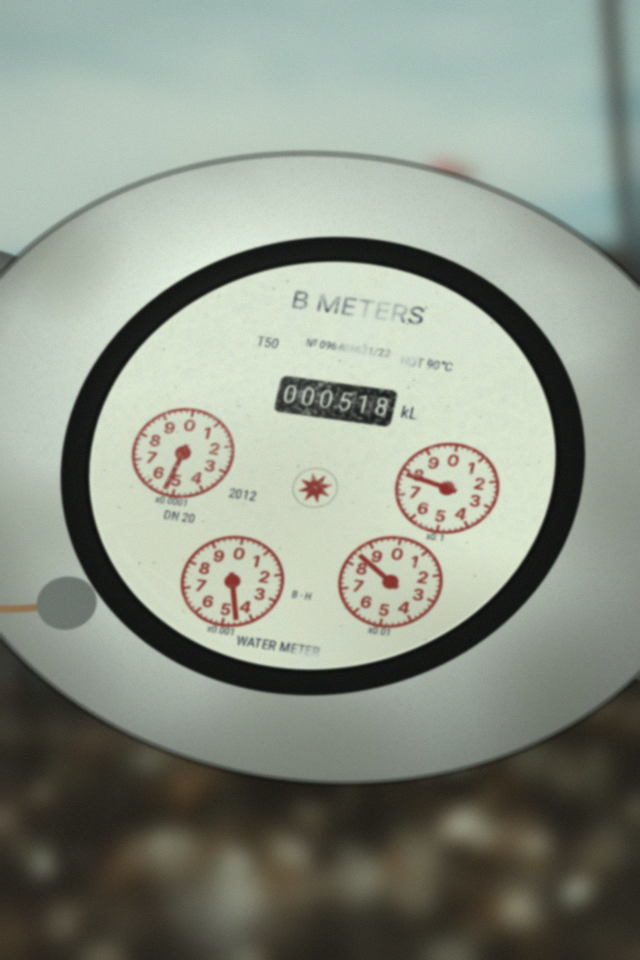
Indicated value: 518.7845 kL
